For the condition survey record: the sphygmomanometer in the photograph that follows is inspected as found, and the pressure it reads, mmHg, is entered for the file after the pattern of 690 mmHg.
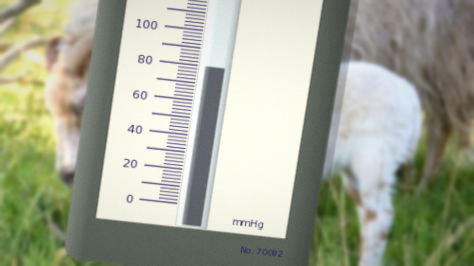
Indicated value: 80 mmHg
